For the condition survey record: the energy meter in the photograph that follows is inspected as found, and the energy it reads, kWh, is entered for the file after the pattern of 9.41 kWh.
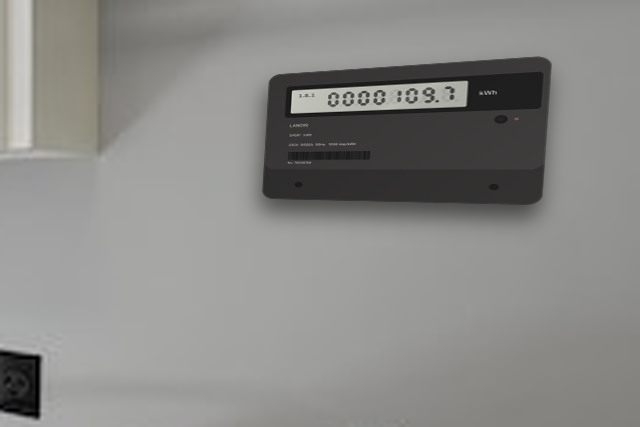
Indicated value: 109.7 kWh
